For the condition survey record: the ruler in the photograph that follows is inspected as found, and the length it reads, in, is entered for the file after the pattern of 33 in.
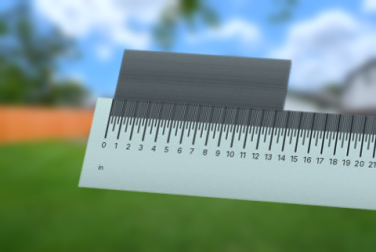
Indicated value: 13.5 in
